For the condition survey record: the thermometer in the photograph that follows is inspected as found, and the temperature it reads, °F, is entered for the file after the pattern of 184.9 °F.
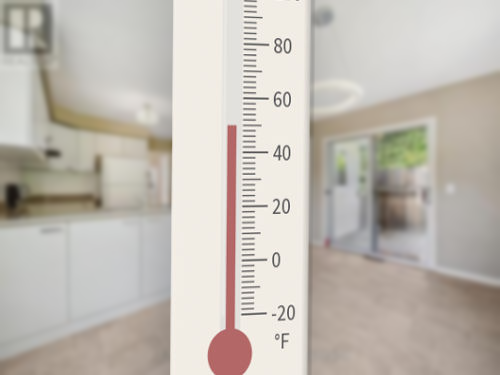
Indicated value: 50 °F
